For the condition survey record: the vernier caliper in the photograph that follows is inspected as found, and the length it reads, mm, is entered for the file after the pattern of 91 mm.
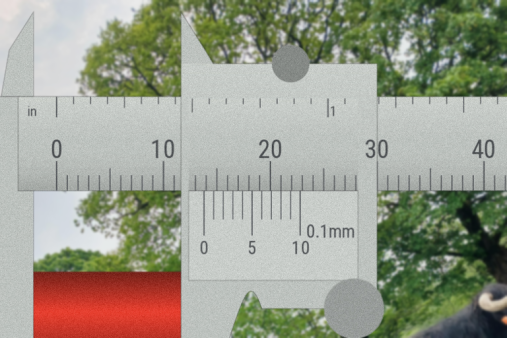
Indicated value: 13.8 mm
